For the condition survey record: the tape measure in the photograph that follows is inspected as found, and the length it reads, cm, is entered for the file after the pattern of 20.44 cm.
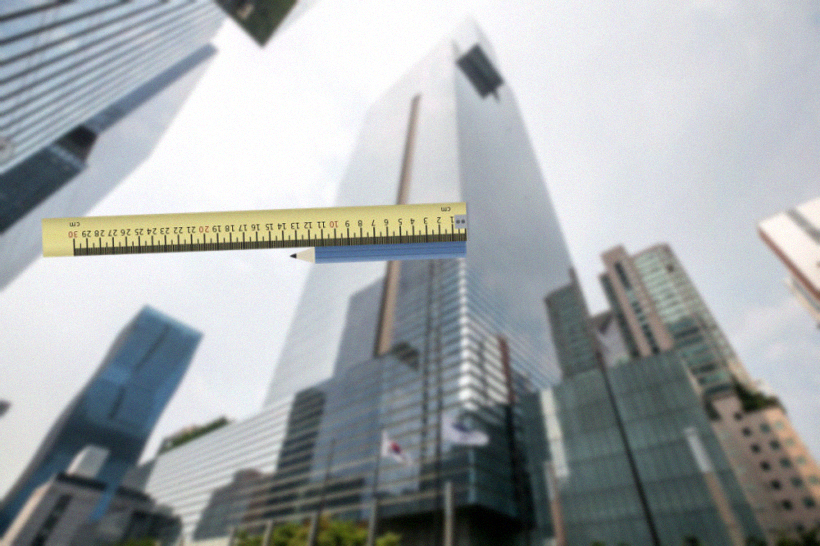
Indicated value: 13.5 cm
